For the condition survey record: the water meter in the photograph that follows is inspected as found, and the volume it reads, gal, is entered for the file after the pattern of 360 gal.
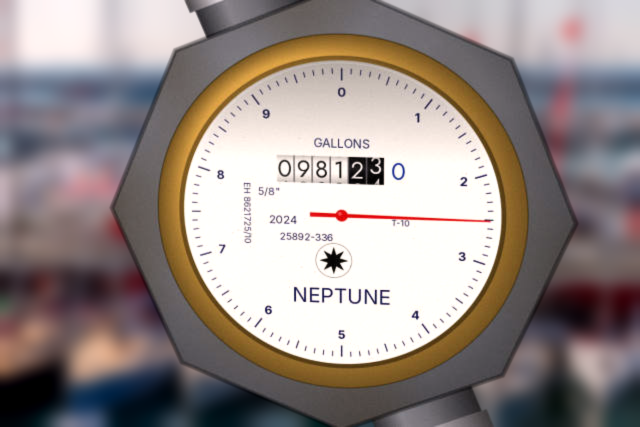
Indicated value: 981232.5 gal
